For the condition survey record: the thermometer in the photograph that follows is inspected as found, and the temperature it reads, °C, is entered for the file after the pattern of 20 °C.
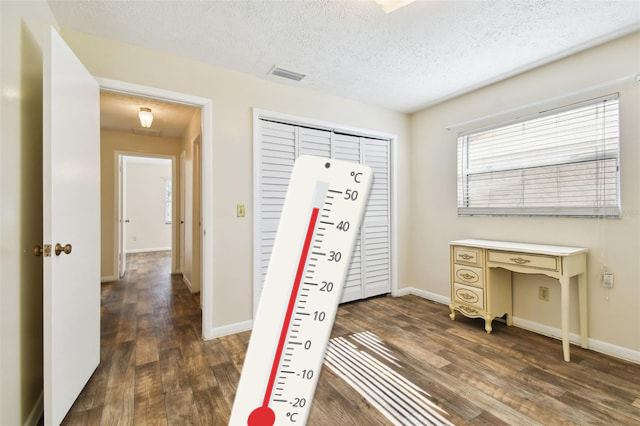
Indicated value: 44 °C
